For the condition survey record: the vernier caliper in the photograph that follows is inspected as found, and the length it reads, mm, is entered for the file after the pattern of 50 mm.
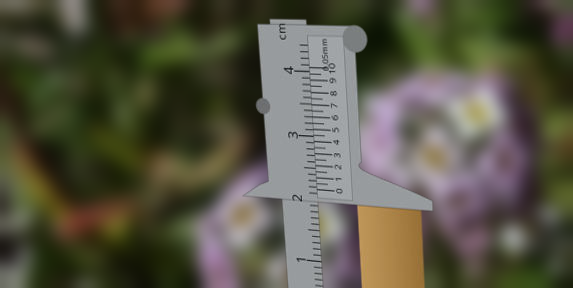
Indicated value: 21.6 mm
